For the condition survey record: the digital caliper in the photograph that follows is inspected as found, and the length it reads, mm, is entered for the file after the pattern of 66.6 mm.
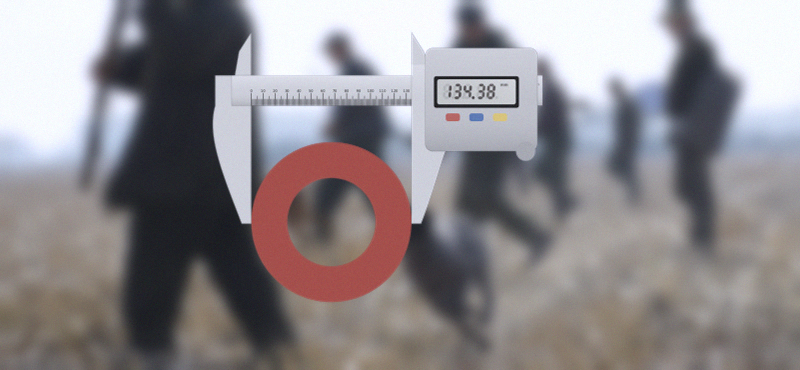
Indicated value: 134.38 mm
